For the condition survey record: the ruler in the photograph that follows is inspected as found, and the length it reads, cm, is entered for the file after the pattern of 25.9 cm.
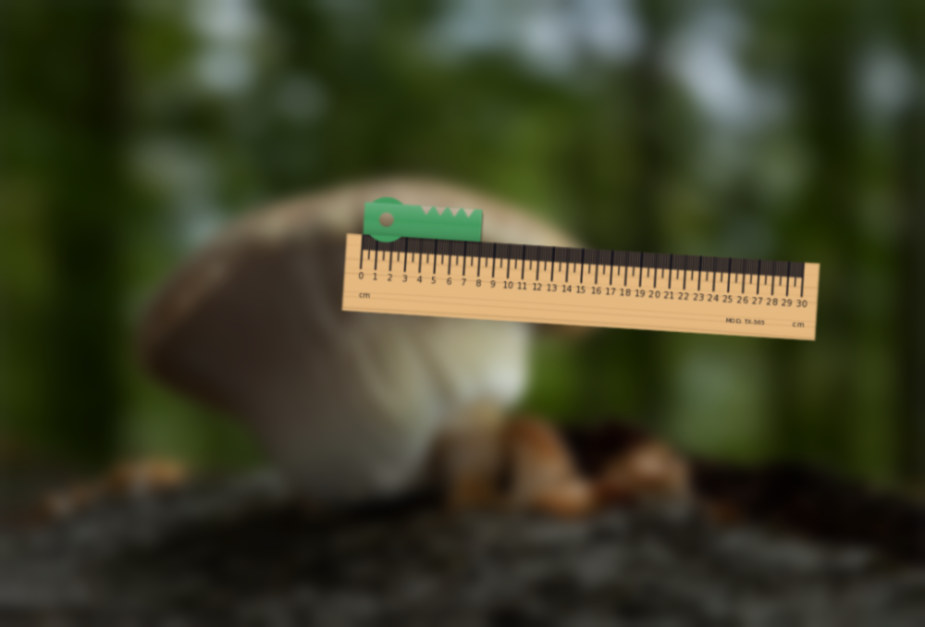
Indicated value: 8 cm
